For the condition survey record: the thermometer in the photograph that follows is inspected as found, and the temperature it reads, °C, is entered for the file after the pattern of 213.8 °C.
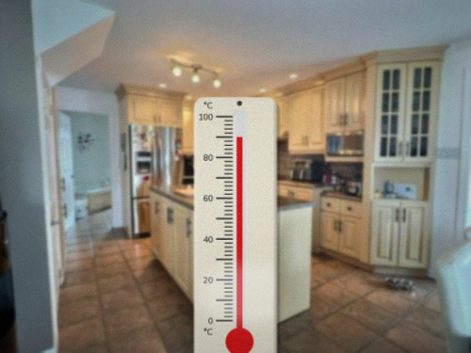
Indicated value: 90 °C
